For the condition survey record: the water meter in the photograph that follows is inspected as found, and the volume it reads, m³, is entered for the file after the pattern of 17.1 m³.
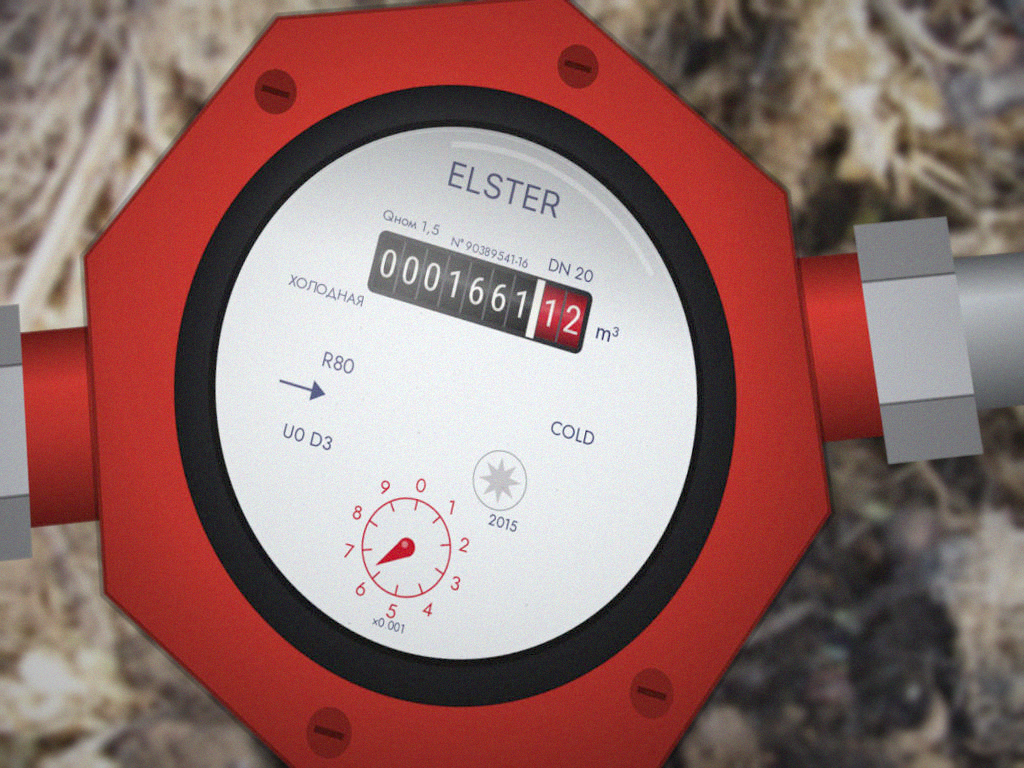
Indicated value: 1661.126 m³
